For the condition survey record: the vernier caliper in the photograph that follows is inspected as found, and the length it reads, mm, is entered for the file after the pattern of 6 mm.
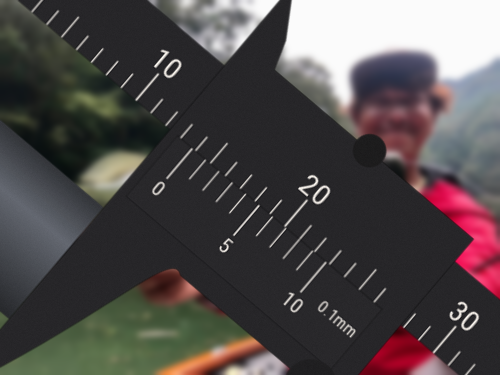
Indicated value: 13.8 mm
